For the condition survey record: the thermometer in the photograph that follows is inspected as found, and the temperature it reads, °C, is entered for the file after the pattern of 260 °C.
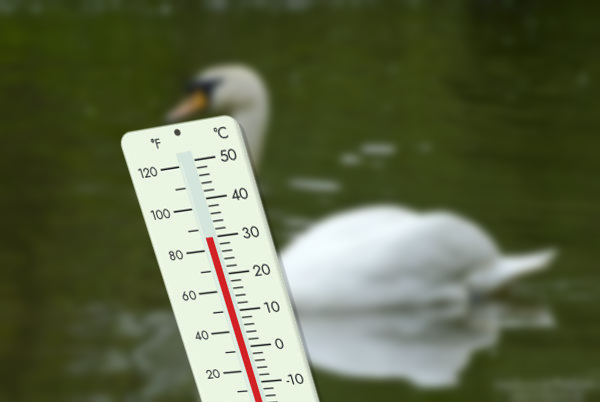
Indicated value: 30 °C
